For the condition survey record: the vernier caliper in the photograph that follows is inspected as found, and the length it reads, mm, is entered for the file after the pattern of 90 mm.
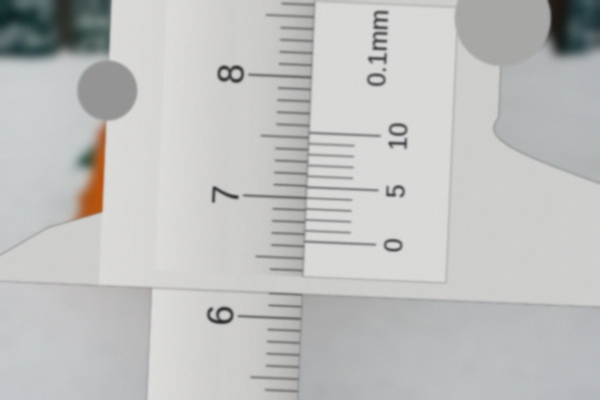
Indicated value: 66.4 mm
